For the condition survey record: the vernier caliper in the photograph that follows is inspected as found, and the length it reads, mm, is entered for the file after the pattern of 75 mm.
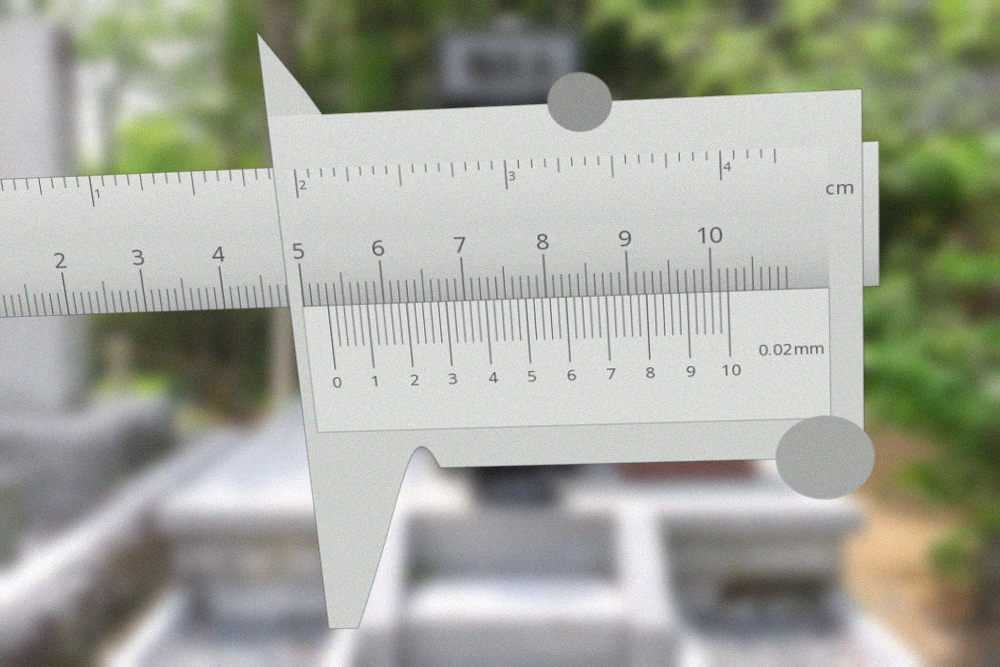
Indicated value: 53.0 mm
